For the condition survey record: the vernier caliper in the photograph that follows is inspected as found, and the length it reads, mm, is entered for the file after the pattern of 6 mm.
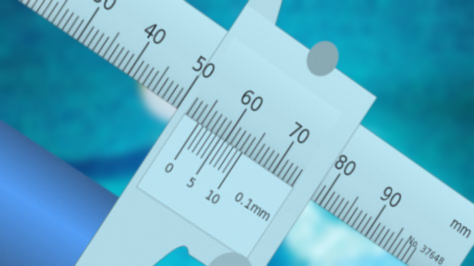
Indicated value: 54.5 mm
